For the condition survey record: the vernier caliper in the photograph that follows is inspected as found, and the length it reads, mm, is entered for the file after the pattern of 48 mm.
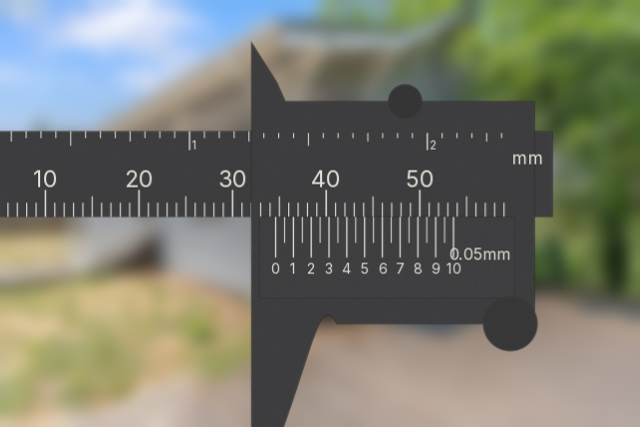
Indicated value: 34.6 mm
